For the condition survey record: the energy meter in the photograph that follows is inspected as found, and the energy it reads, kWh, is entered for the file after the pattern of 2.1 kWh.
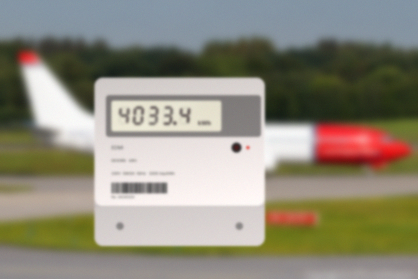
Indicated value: 4033.4 kWh
